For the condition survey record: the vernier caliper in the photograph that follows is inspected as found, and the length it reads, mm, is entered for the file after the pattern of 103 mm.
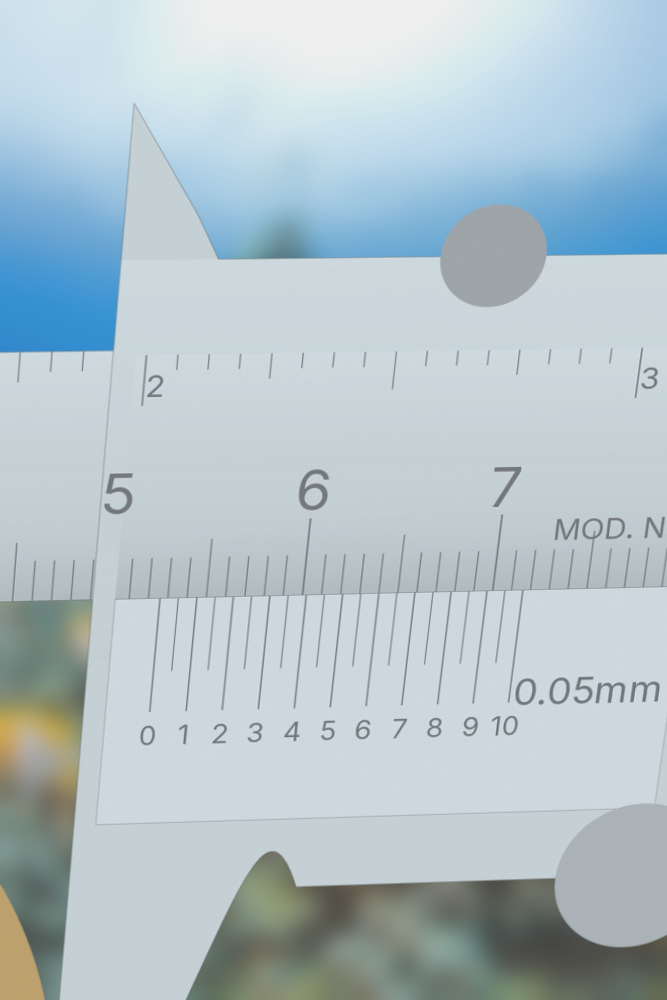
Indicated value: 52.6 mm
